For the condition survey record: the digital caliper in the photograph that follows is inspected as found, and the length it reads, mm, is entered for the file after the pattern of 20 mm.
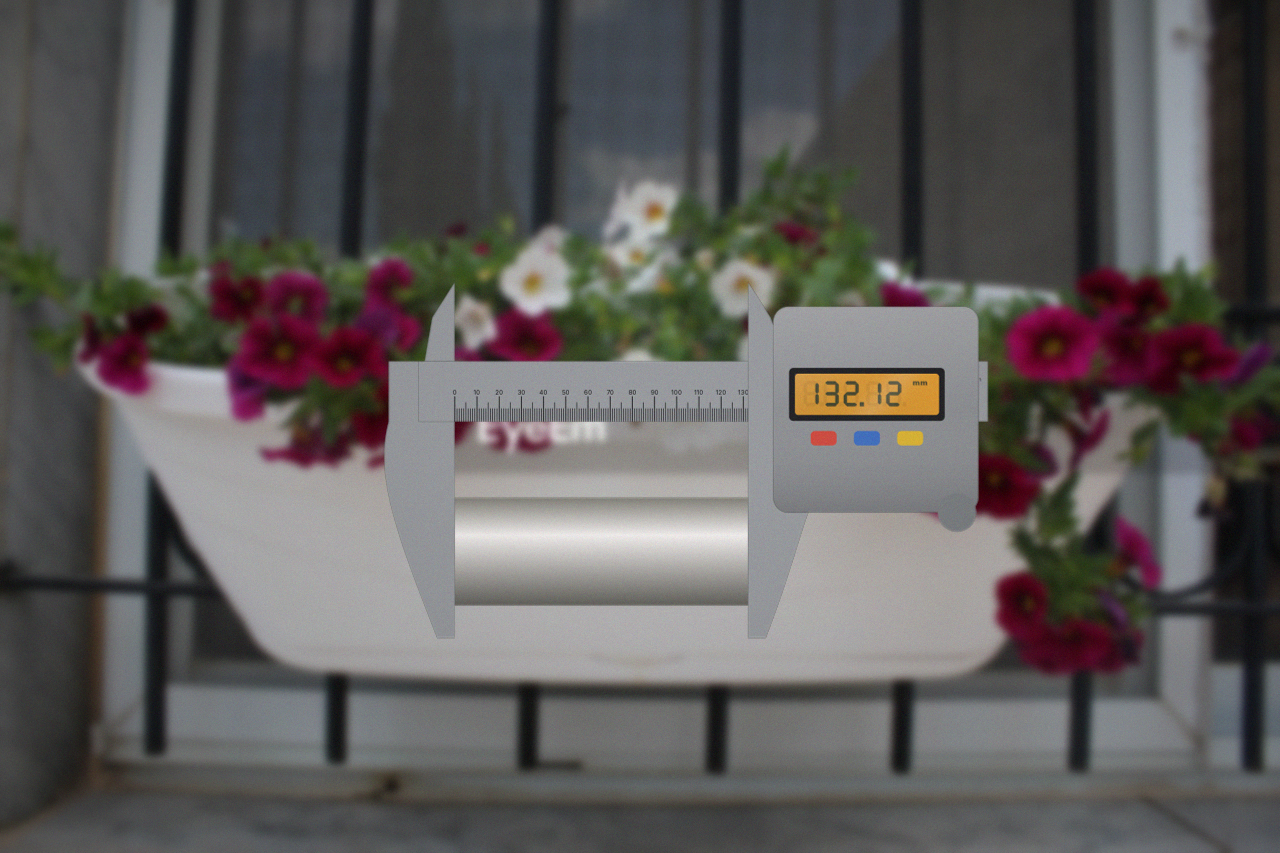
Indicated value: 132.12 mm
